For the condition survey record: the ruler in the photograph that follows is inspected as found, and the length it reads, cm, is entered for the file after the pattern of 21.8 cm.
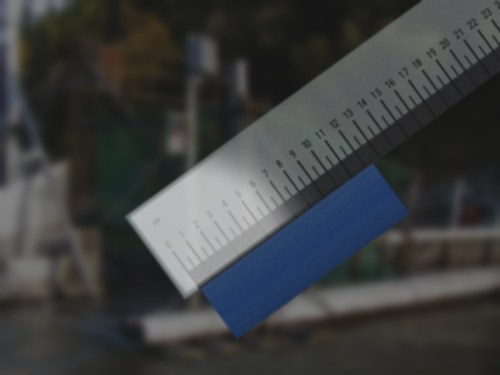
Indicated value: 12.5 cm
